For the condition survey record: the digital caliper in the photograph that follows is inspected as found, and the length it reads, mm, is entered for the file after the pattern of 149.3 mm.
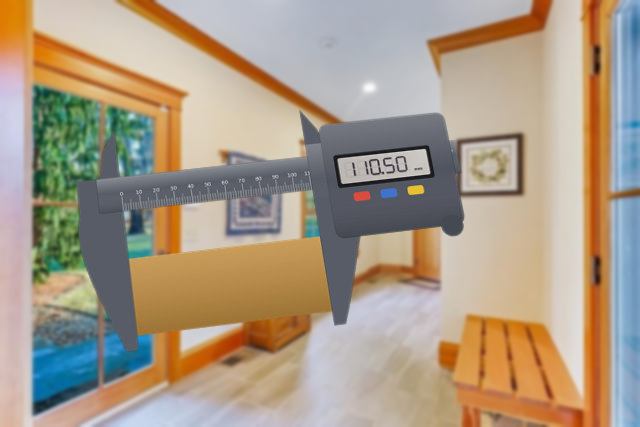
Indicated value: 110.50 mm
